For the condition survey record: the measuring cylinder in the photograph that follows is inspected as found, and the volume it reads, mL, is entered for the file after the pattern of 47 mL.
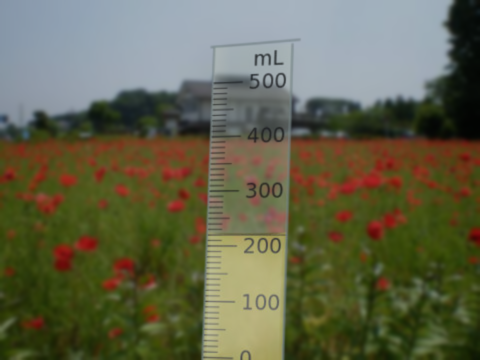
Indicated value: 220 mL
